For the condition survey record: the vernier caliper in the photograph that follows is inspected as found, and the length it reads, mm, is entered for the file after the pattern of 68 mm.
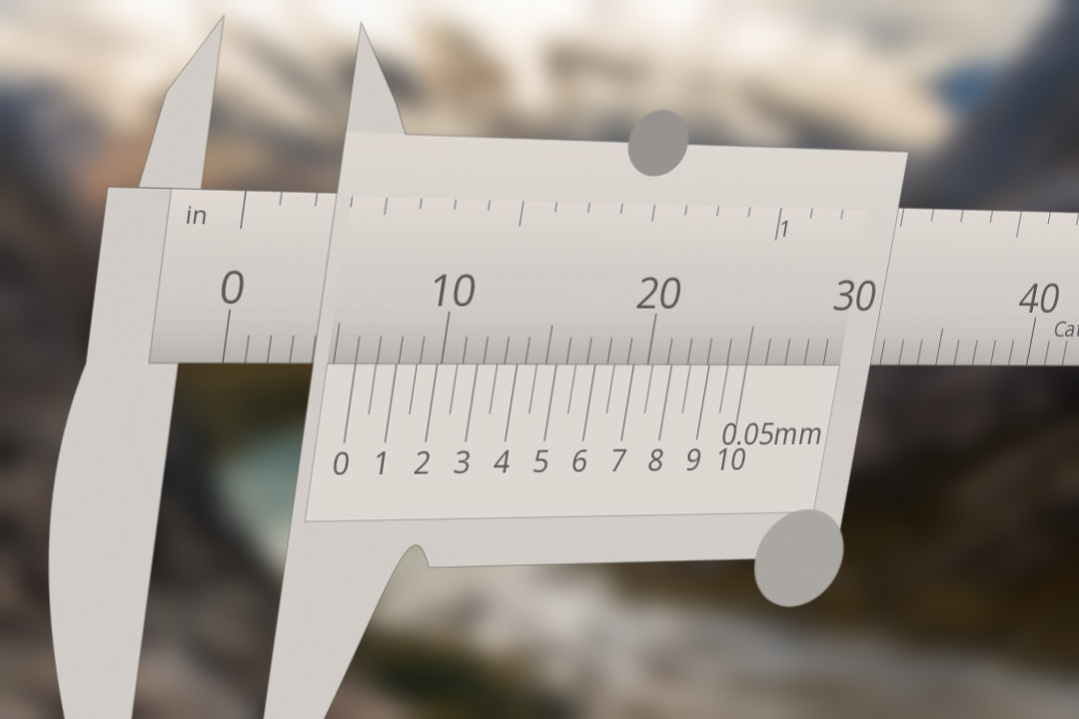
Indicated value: 6.0 mm
